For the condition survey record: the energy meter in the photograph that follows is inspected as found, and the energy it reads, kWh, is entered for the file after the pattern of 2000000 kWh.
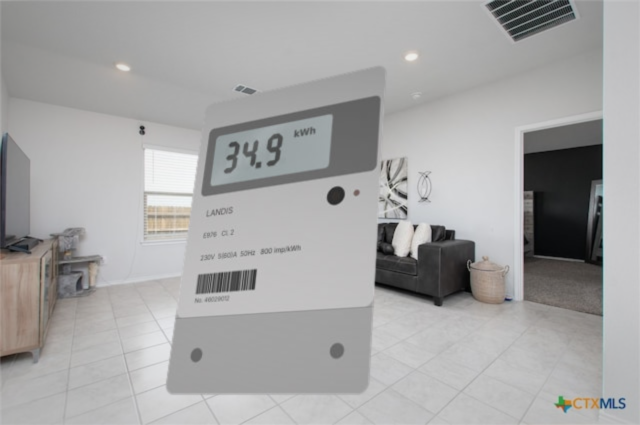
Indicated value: 34.9 kWh
